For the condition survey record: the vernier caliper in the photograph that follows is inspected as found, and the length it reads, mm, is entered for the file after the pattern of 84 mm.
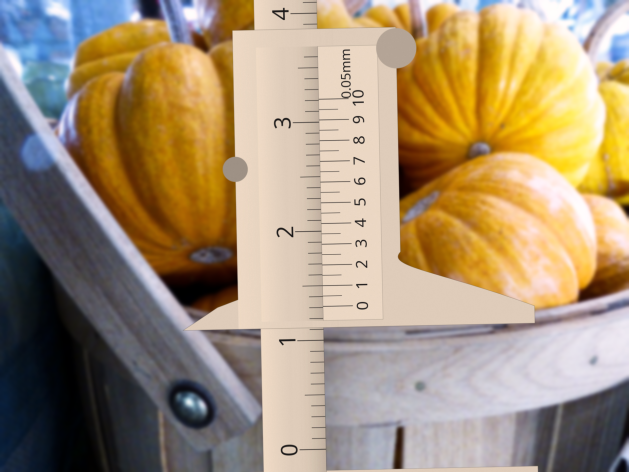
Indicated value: 13.1 mm
